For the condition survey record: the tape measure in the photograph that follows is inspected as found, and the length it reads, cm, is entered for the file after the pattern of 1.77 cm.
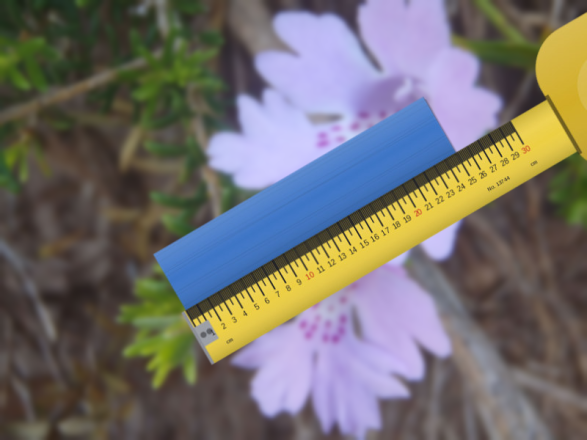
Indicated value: 25 cm
